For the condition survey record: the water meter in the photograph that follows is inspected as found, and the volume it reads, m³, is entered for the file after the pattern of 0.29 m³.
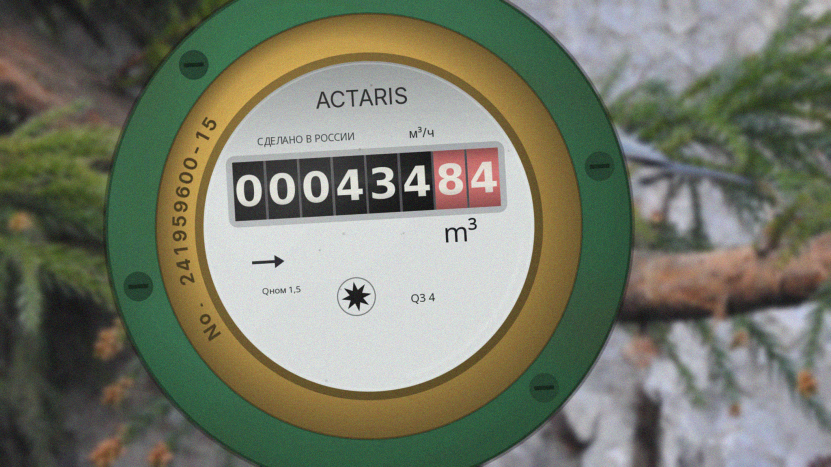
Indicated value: 434.84 m³
